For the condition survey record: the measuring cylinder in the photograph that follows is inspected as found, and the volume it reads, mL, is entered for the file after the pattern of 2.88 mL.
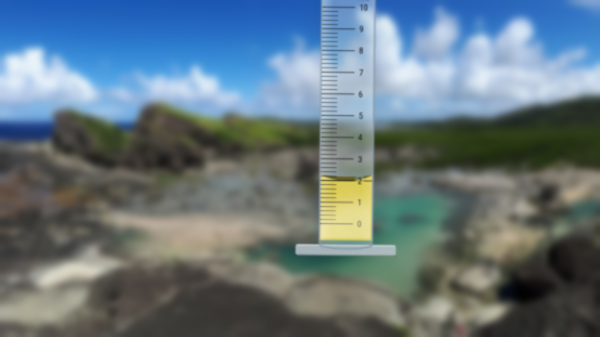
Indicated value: 2 mL
